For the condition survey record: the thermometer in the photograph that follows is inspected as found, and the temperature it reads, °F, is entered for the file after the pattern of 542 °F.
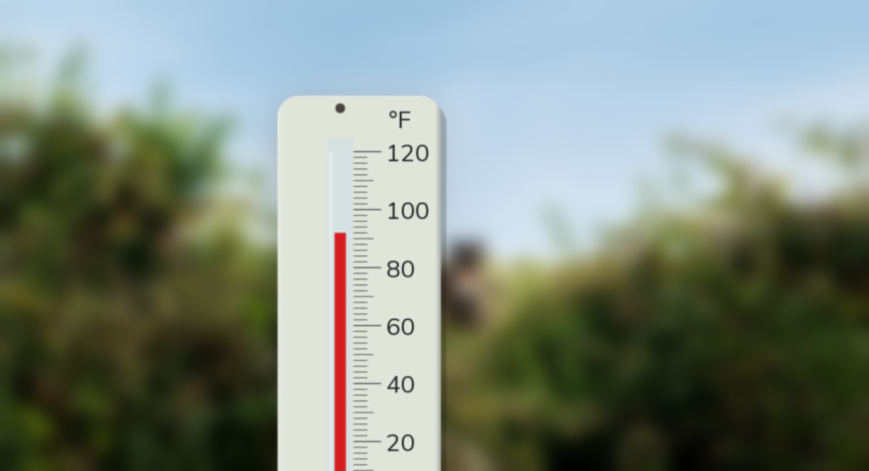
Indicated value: 92 °F
